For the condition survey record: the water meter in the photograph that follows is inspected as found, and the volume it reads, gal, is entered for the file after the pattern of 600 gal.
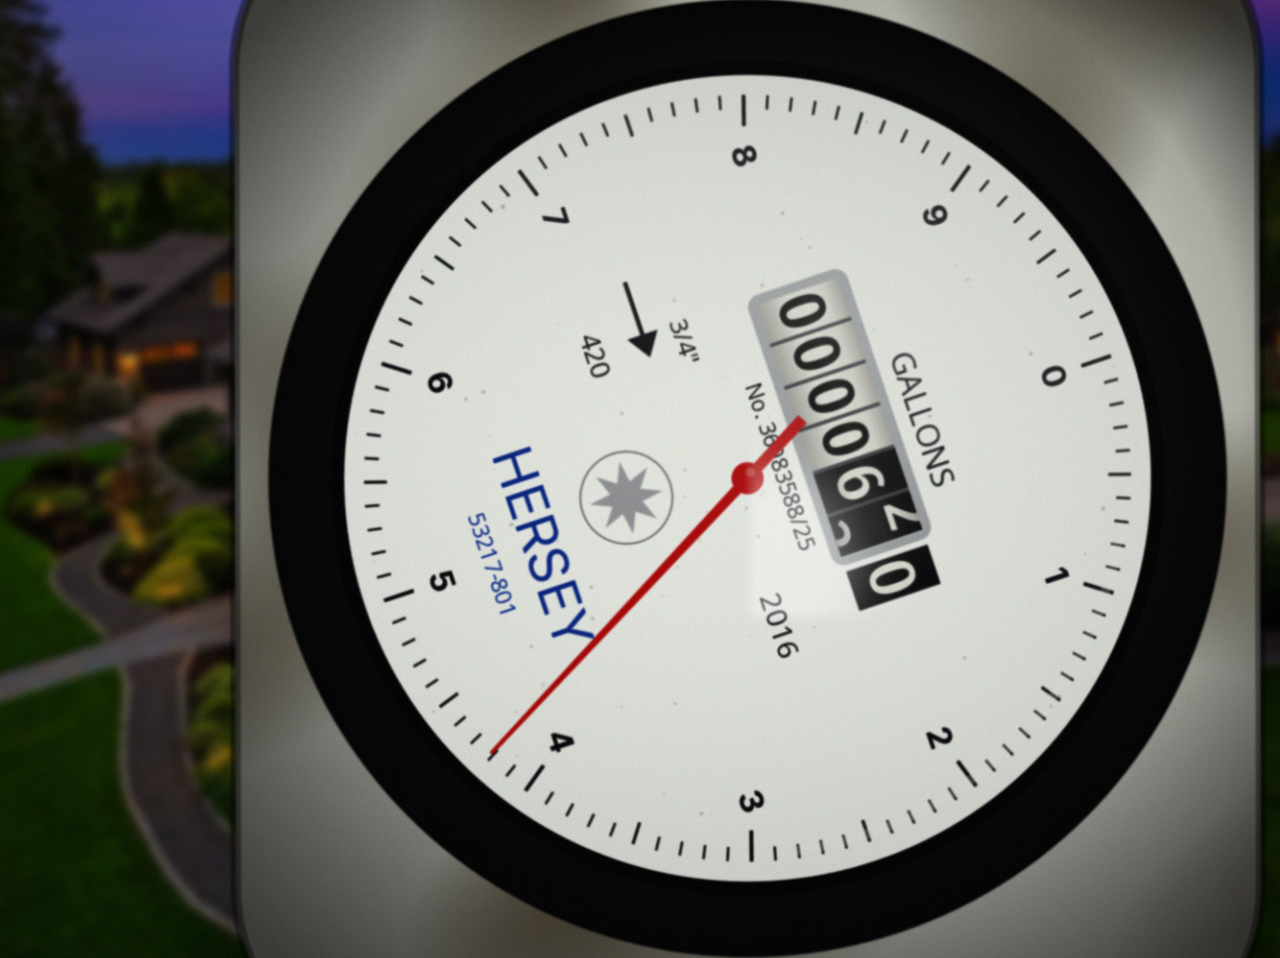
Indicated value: 624.2 gal
